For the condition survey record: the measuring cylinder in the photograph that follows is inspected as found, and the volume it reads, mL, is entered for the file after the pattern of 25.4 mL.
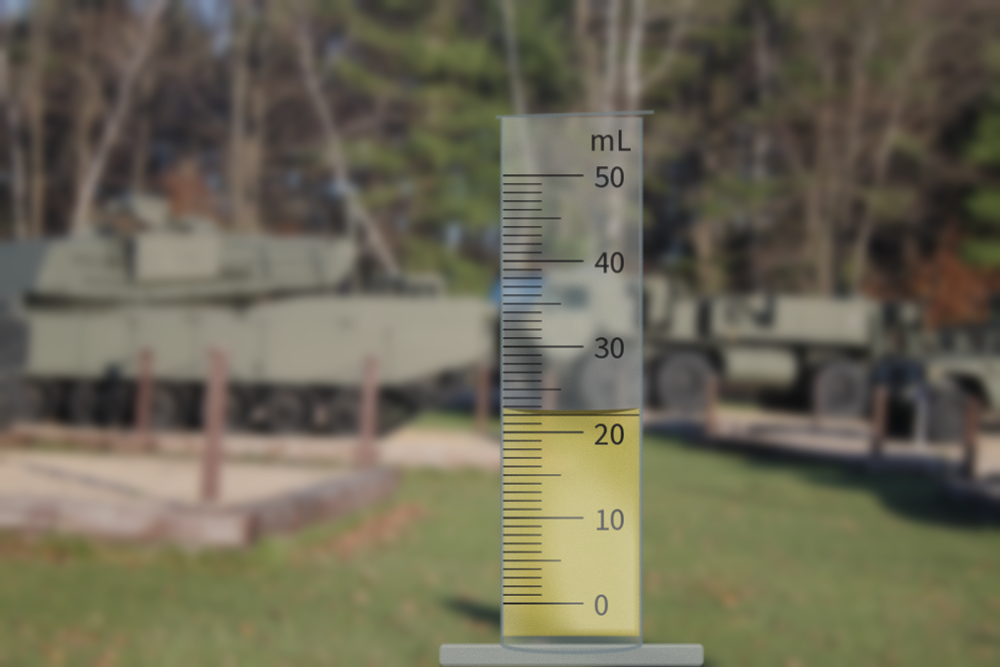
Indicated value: 22 mL
